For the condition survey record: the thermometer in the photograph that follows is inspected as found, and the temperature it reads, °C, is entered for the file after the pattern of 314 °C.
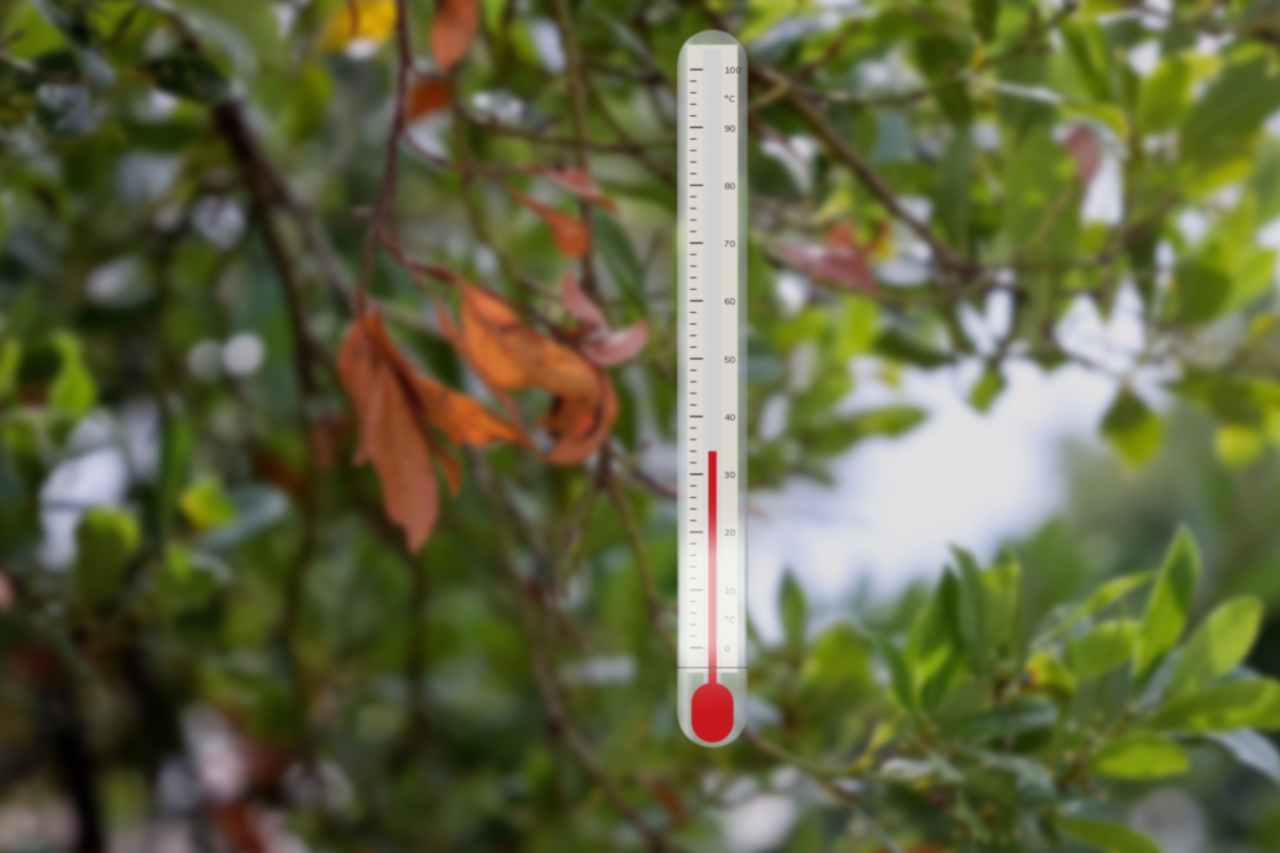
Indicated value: 34 °C
